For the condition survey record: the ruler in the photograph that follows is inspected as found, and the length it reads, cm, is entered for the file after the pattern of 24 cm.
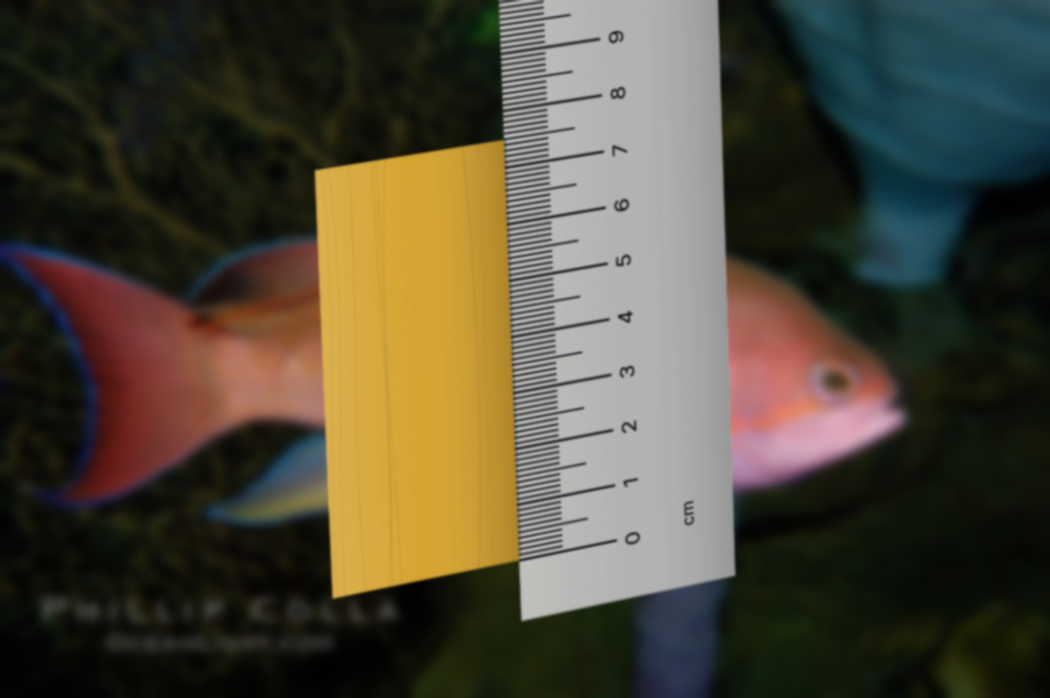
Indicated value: 7.5 cm
